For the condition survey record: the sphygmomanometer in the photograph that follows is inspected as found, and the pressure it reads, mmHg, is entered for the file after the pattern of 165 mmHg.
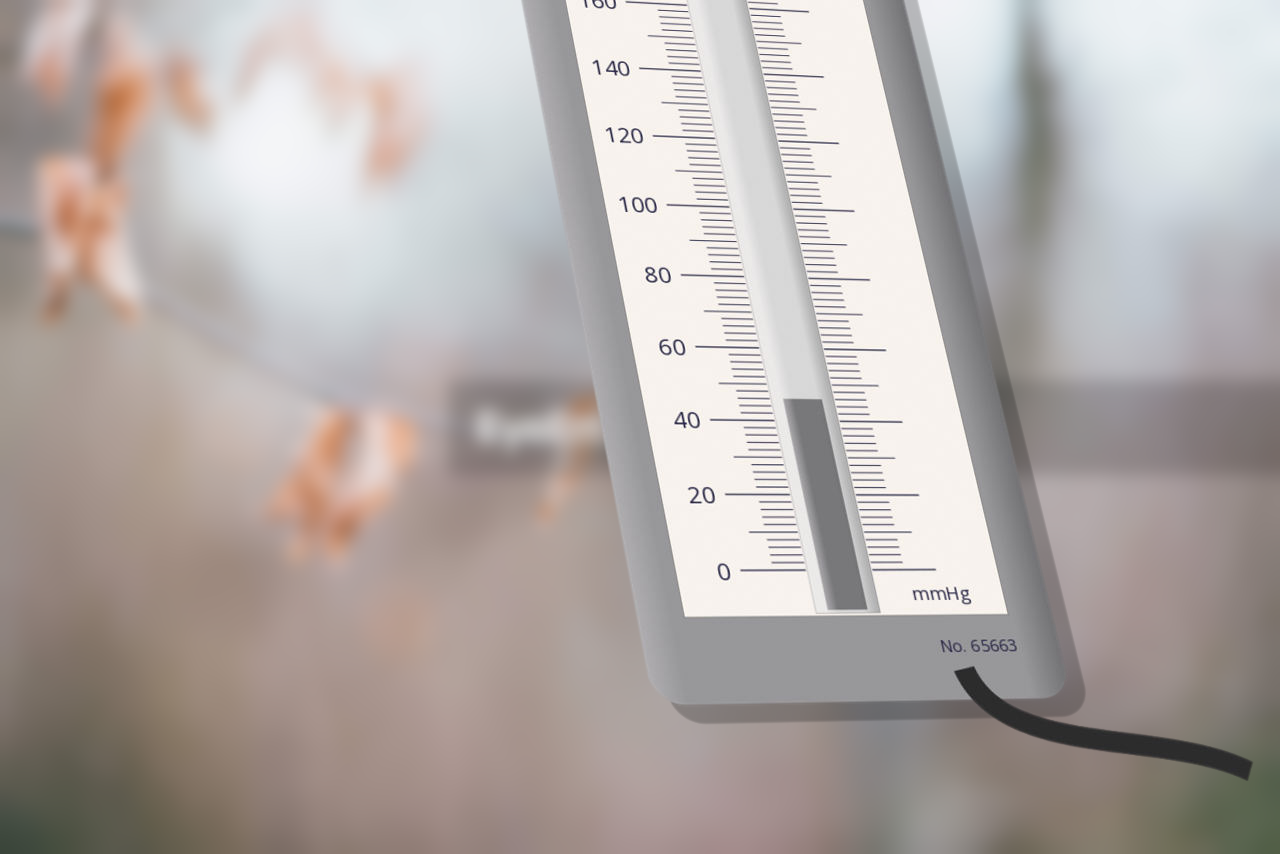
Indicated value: 46 mmHg
